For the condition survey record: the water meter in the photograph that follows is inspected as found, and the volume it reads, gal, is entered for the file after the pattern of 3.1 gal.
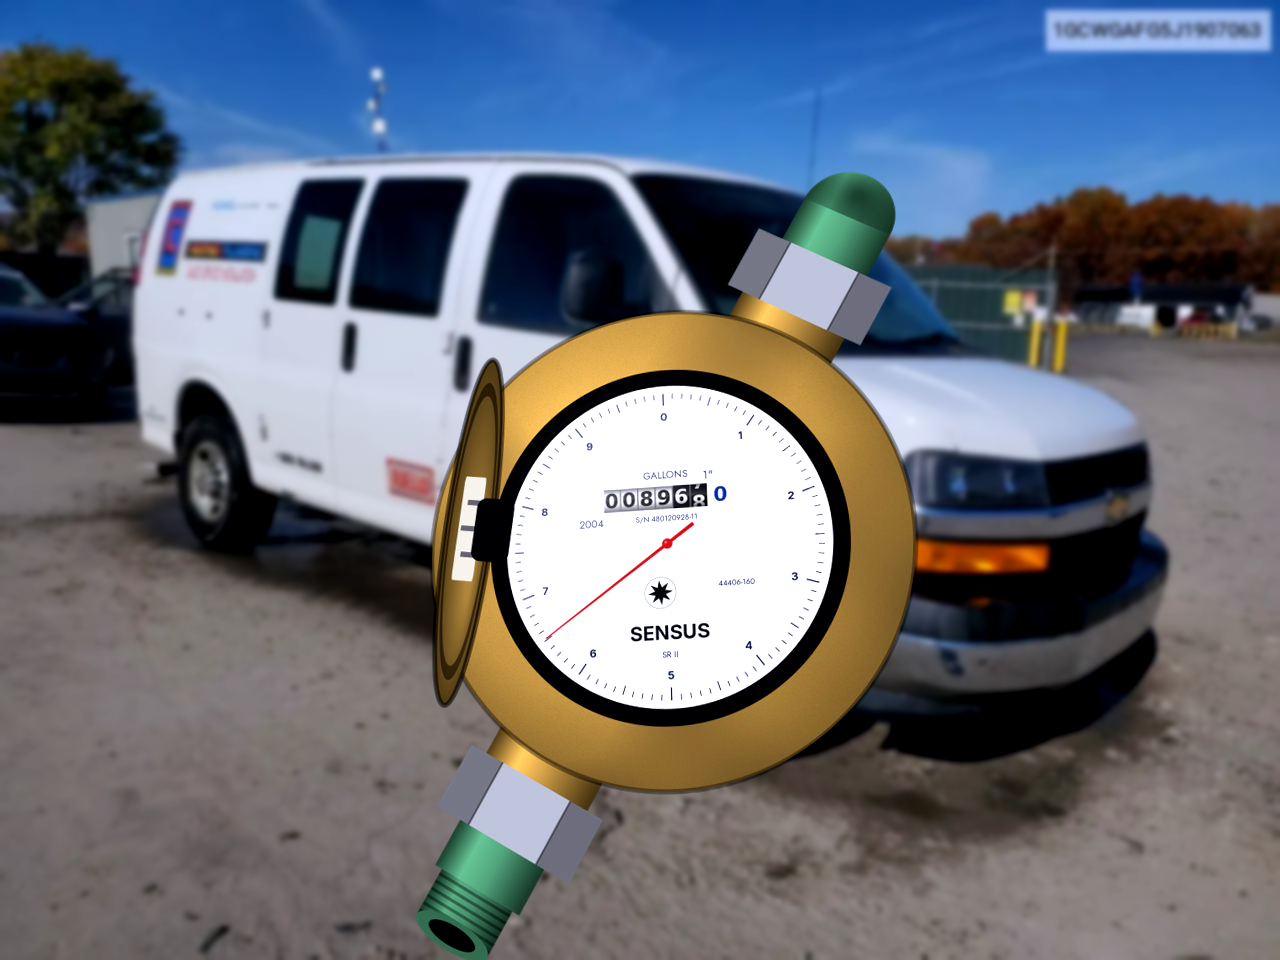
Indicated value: 89676.5 gal
